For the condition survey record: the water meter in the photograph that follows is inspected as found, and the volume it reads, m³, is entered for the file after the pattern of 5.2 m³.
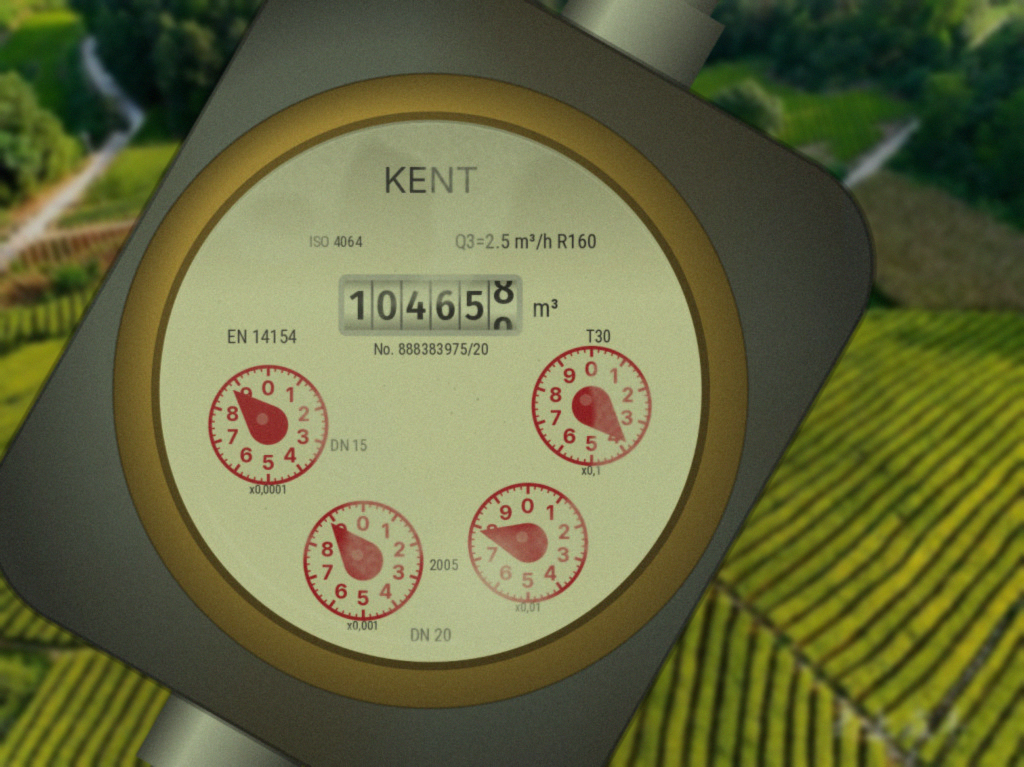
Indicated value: 104658.3788 m³
